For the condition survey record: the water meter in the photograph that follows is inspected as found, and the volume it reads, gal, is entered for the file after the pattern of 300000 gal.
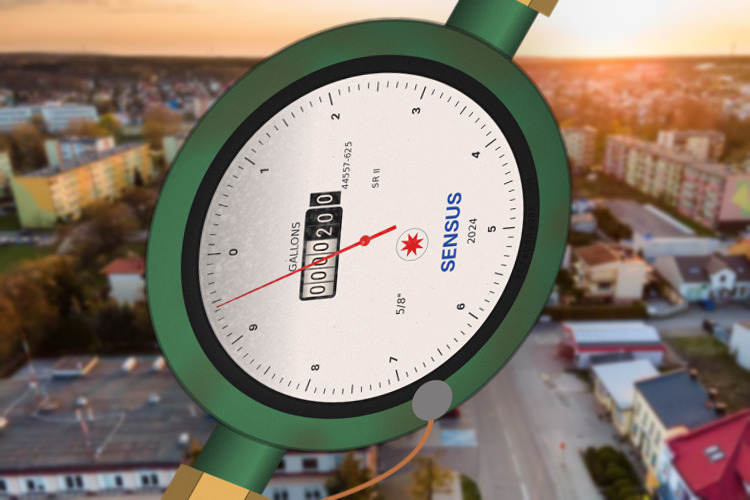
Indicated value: 199.4 gal
